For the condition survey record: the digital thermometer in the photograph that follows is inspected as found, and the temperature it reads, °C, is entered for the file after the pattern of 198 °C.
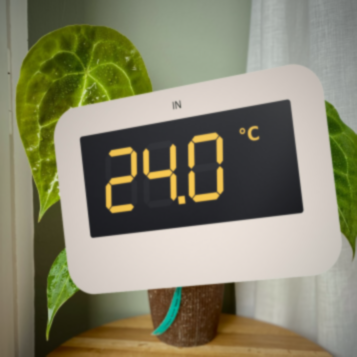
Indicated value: 24.0 °C
